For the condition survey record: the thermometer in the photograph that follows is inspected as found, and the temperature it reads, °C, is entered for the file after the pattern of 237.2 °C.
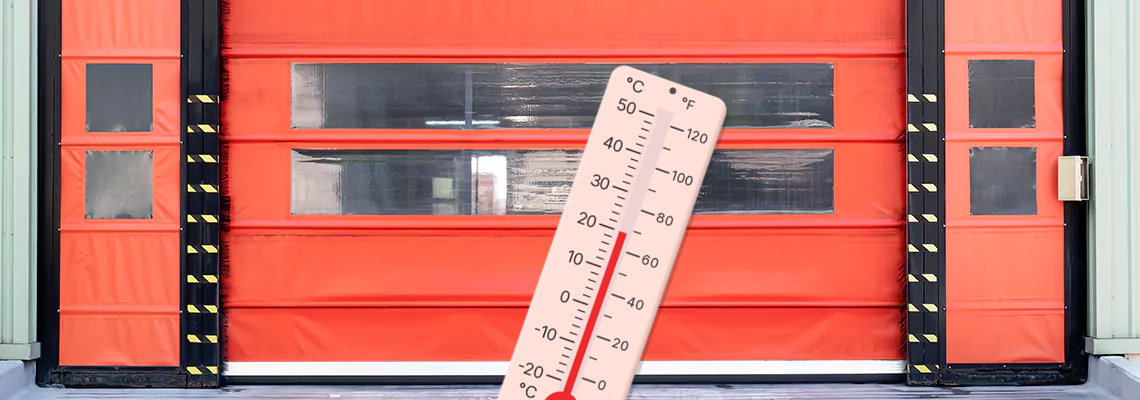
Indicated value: 20 °C
